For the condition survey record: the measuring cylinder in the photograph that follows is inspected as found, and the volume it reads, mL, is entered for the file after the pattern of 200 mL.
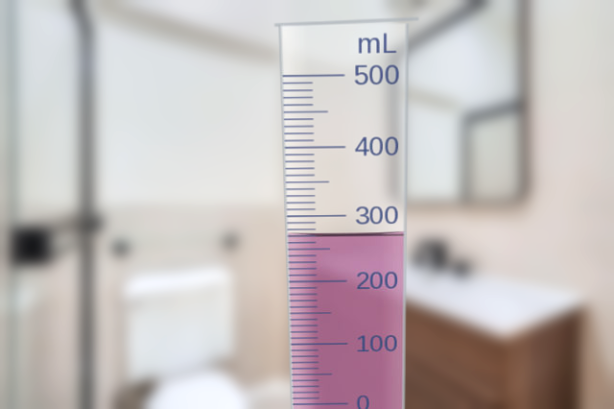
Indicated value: 270 mL
